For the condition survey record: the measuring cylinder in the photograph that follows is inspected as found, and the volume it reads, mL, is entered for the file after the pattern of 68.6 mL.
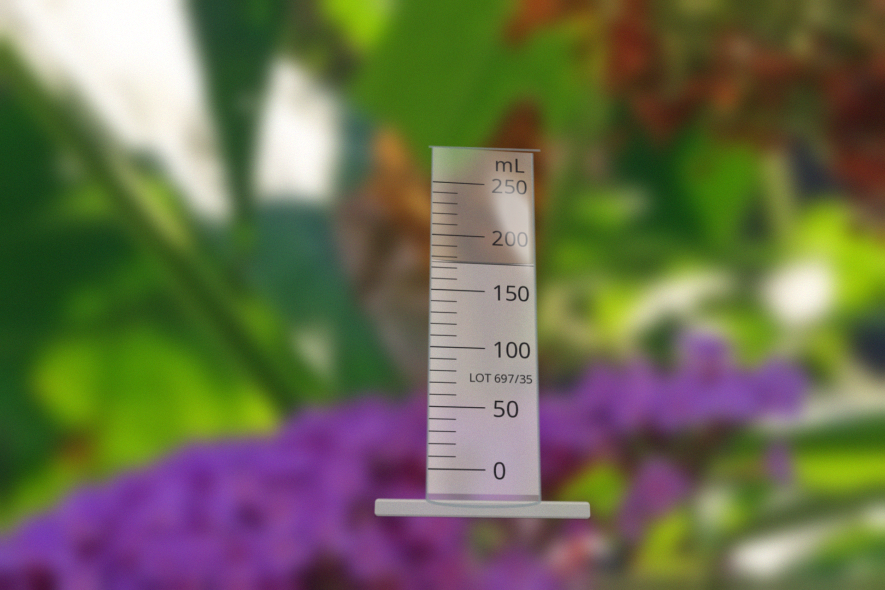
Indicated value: 175 mL
